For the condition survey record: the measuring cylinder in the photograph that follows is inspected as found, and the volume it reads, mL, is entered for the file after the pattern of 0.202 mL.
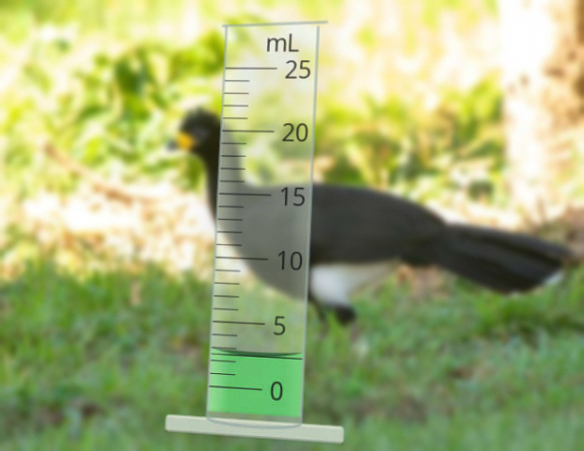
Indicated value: 2.5 mL
